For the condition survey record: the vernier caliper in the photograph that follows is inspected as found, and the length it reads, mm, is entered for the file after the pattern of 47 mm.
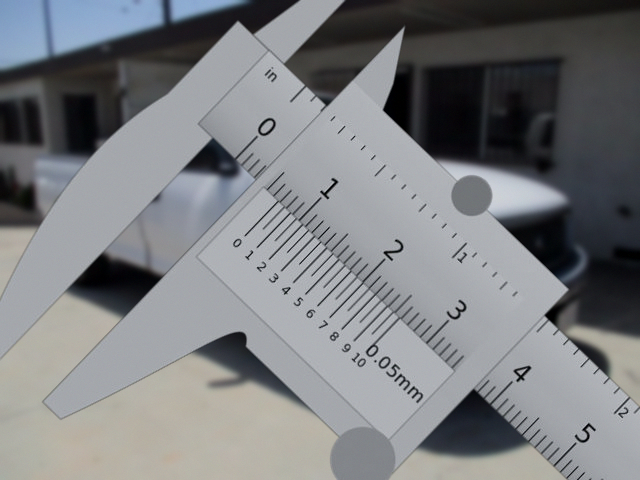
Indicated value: 6.8 mm
